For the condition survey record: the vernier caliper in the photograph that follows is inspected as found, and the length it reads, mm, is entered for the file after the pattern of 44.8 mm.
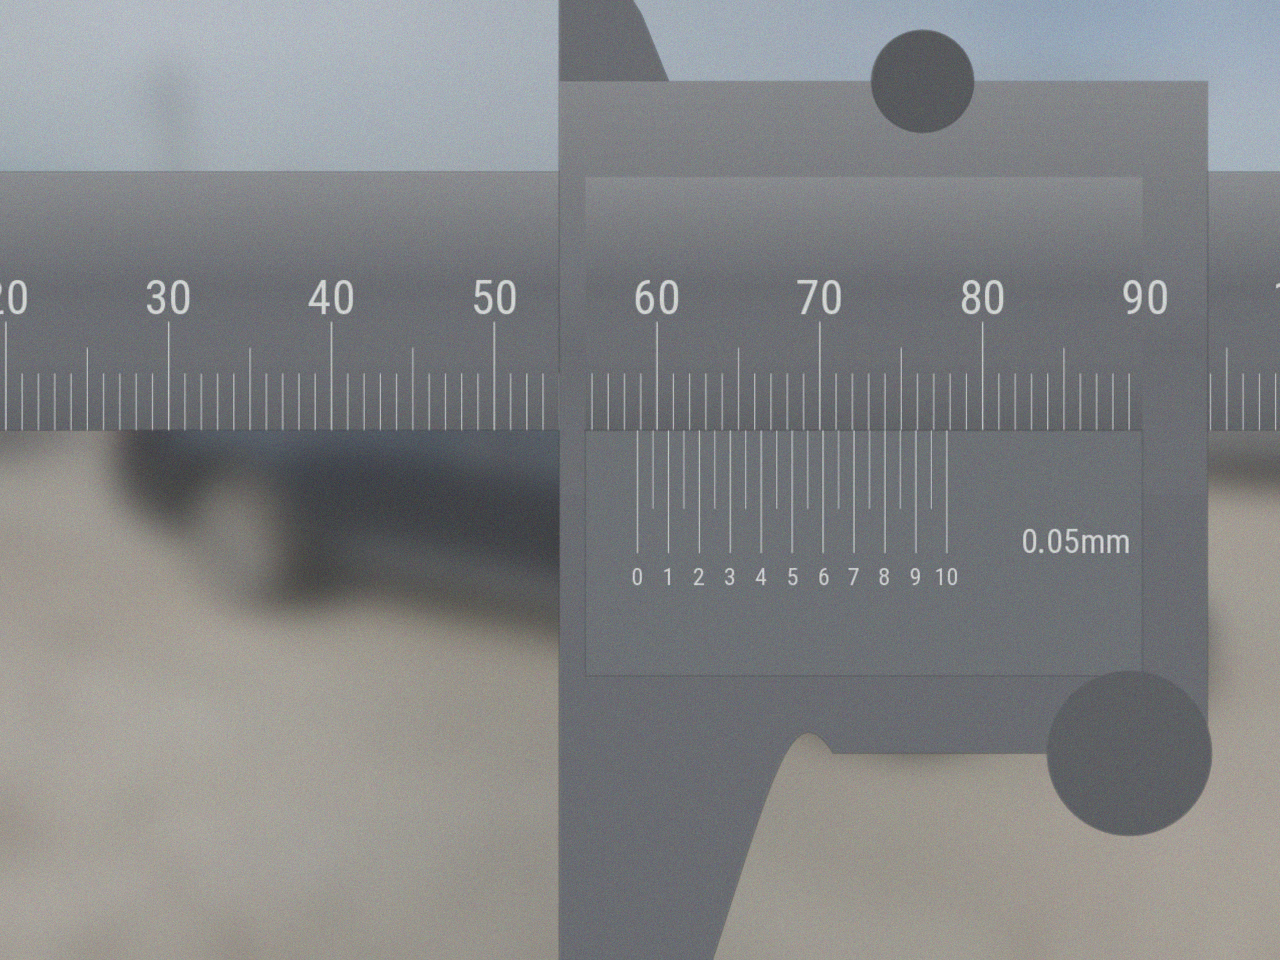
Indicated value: 58.8 mm
